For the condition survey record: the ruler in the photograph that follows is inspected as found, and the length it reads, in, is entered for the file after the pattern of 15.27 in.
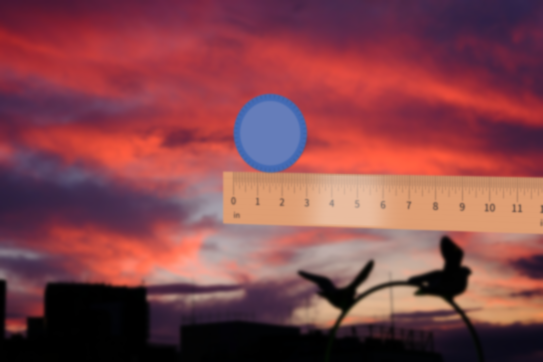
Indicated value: 3 in
